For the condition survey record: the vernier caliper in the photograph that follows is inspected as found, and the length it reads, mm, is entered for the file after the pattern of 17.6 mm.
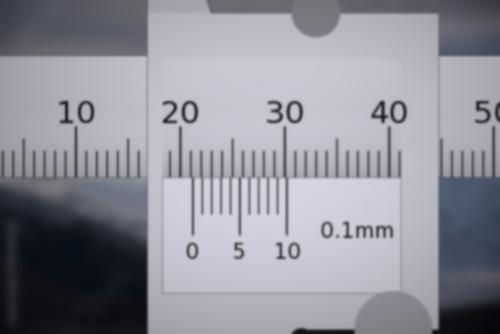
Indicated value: 21.2 mm
